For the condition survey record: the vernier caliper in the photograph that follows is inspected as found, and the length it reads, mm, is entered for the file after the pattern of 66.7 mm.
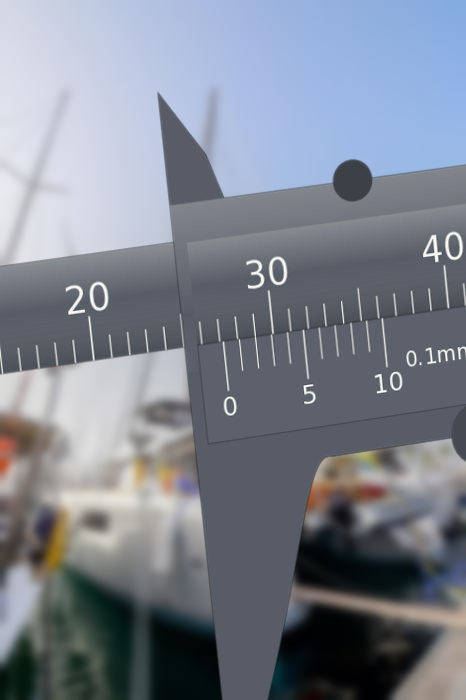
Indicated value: 27.2 mm
